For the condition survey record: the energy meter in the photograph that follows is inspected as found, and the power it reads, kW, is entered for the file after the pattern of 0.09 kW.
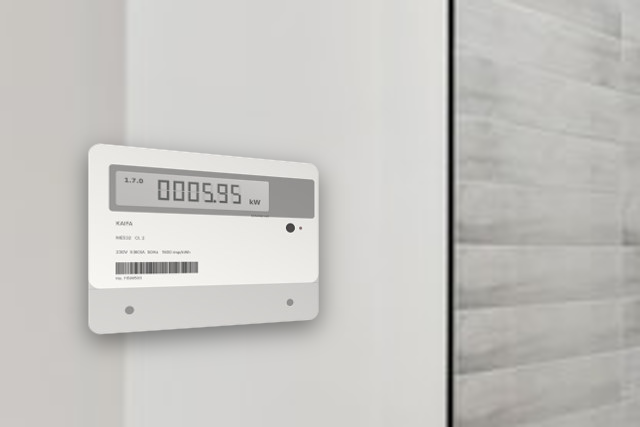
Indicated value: 5.95 kW
